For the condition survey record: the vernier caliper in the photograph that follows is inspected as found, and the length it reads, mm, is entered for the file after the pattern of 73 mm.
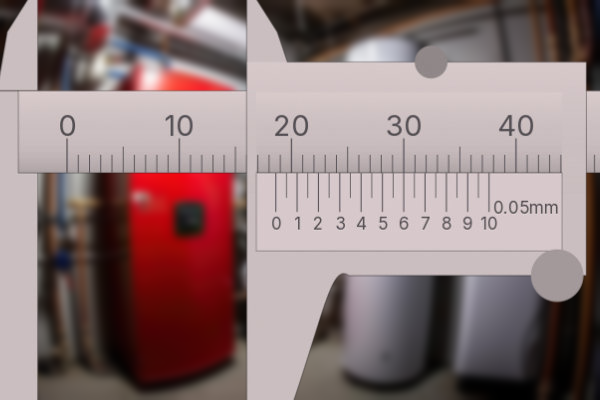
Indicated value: 18.6 mm
